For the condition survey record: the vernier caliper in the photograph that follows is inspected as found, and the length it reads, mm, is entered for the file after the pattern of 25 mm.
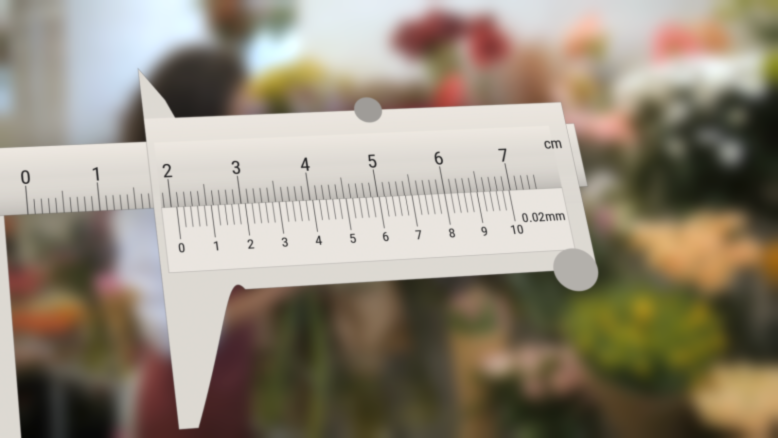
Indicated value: 20.8 mm
